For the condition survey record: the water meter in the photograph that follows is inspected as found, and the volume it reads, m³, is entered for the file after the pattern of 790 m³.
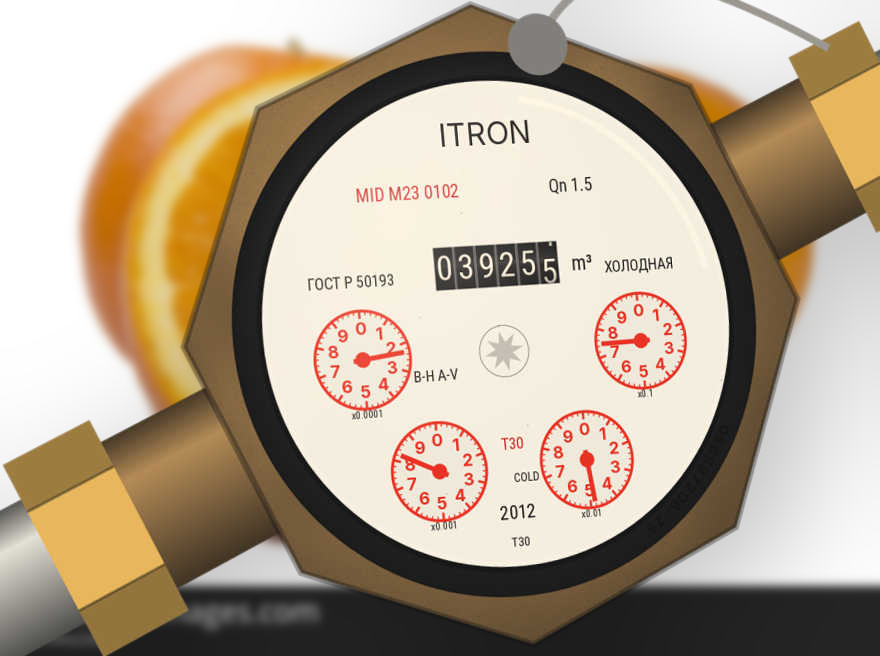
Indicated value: 39254.7482 m³
